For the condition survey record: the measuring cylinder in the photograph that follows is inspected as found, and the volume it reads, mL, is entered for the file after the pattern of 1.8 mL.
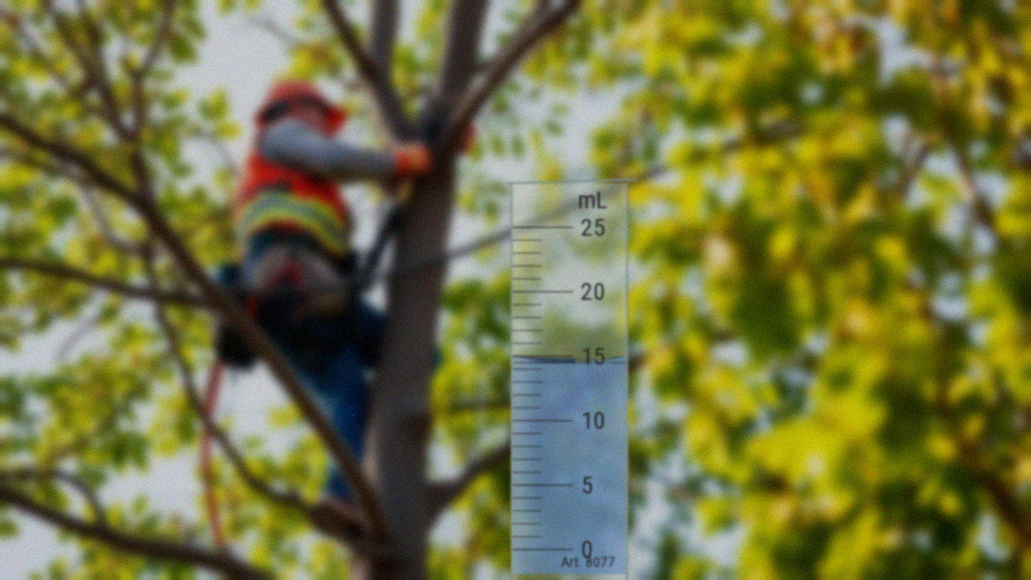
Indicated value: 14.5 mL
